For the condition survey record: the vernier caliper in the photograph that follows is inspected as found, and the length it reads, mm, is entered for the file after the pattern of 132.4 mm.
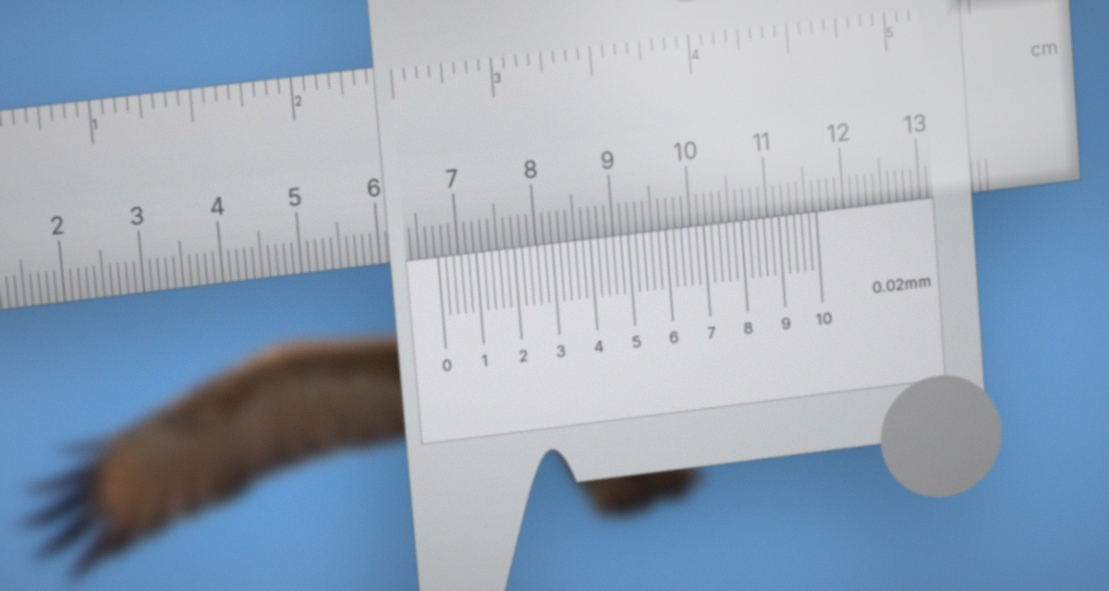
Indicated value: 67.4 mm
